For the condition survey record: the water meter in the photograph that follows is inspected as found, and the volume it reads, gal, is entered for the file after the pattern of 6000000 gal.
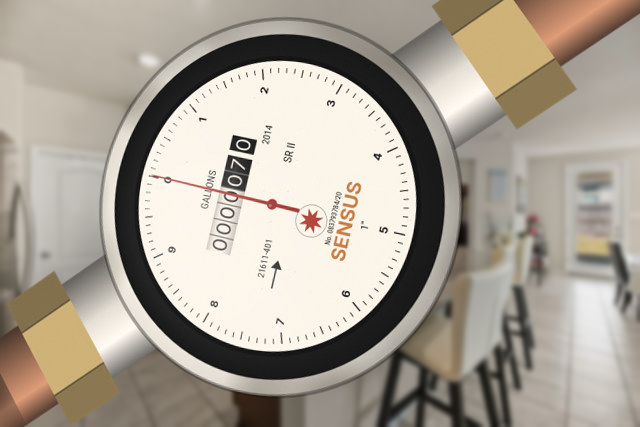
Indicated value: 70.0 gal
